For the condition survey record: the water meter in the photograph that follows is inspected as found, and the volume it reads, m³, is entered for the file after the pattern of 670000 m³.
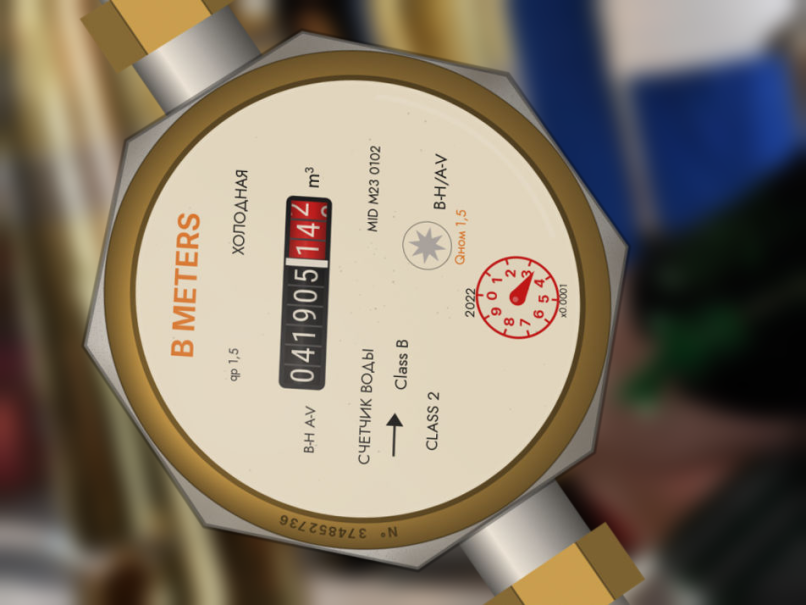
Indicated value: 41905.1423 m³
